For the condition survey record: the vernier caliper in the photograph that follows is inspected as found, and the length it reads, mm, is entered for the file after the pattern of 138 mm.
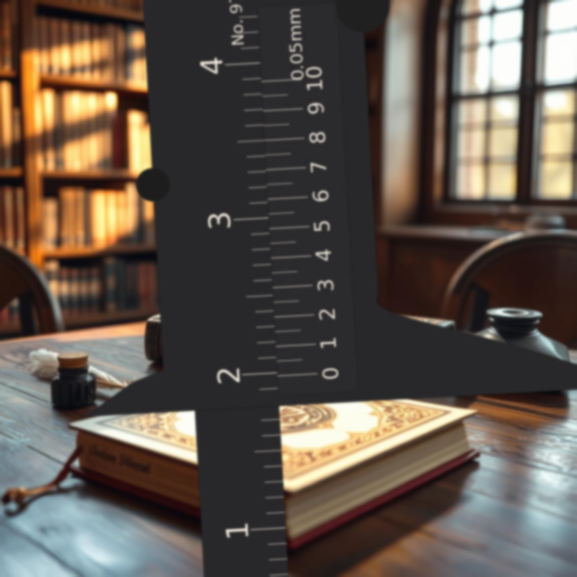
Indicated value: 19.8 mm
